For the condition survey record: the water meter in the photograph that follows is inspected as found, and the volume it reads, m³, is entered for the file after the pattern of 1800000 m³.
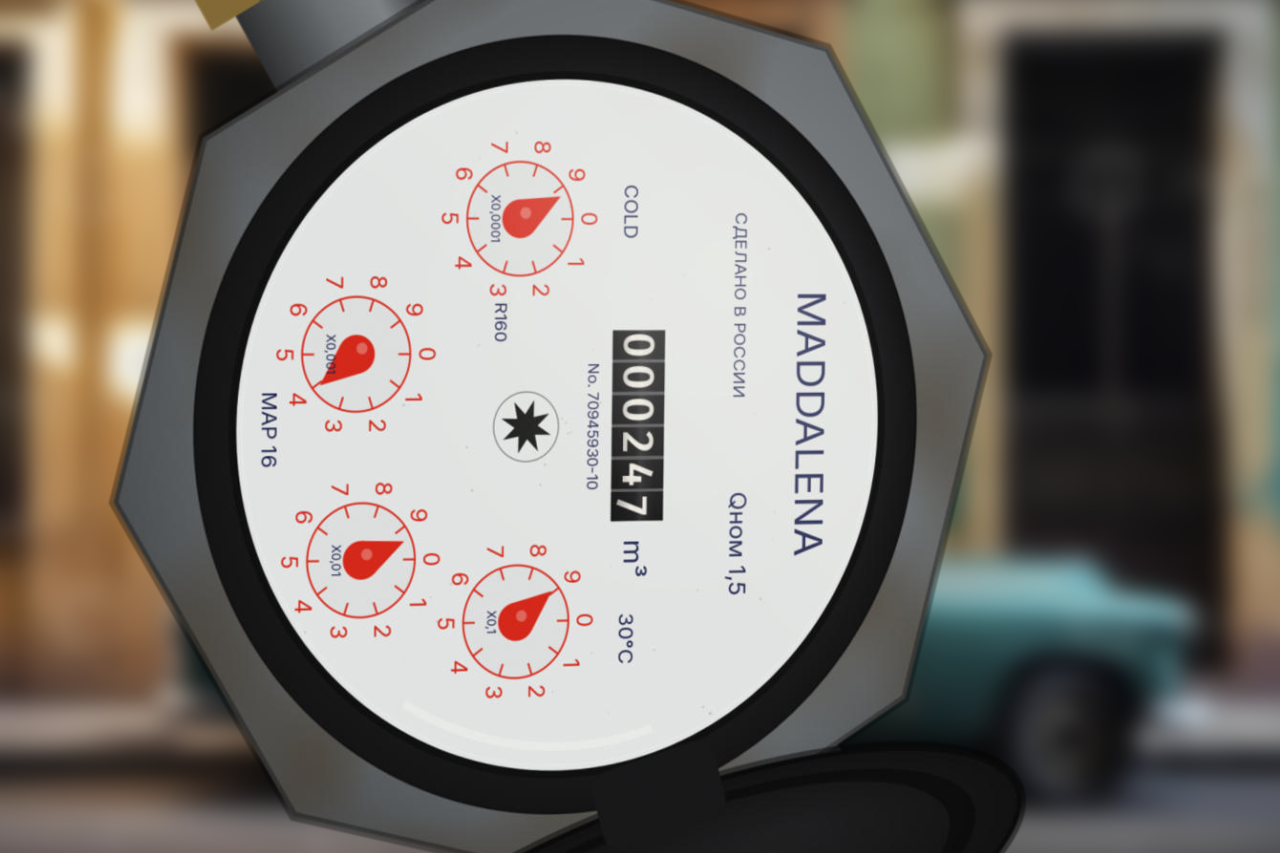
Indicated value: 246.8939 m³
